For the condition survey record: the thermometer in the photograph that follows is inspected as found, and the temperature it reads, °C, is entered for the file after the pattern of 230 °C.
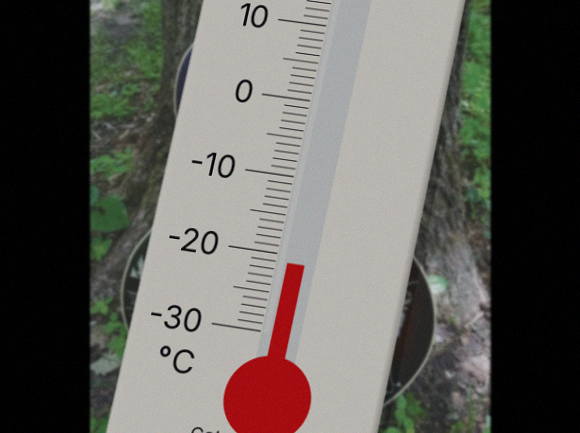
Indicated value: -21 °C
